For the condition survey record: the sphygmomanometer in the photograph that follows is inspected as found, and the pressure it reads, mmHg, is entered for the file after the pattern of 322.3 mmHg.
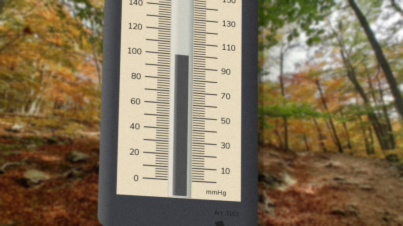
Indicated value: 100 mmHg
